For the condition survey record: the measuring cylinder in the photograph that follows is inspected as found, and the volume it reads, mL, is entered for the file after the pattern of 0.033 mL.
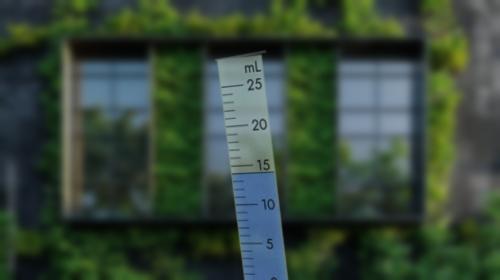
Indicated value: 14 mL
